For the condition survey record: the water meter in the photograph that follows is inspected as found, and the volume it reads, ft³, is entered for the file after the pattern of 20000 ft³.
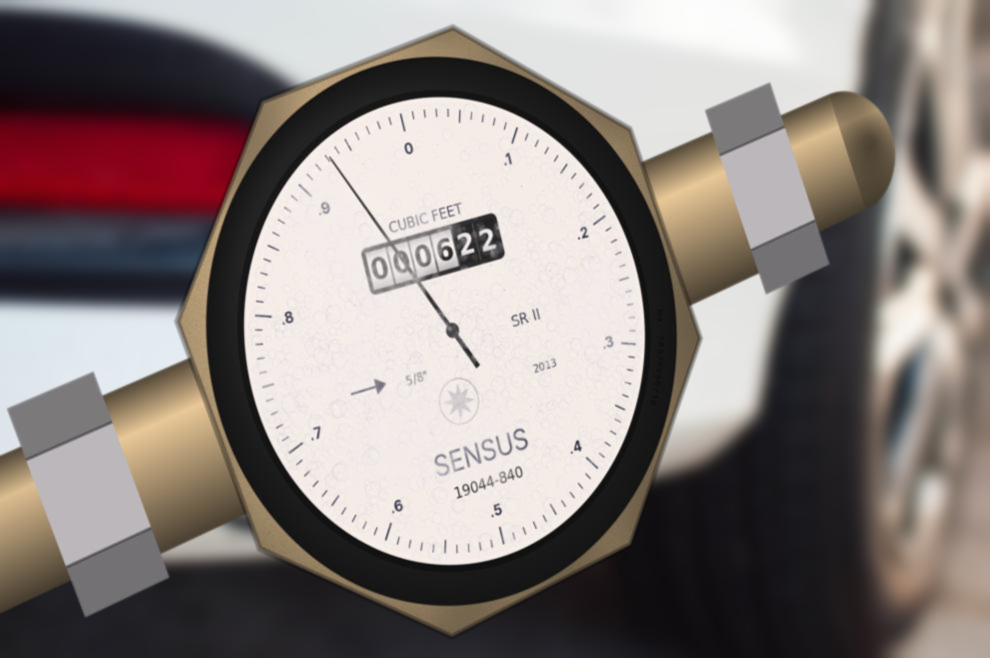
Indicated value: 621.93 ft³
